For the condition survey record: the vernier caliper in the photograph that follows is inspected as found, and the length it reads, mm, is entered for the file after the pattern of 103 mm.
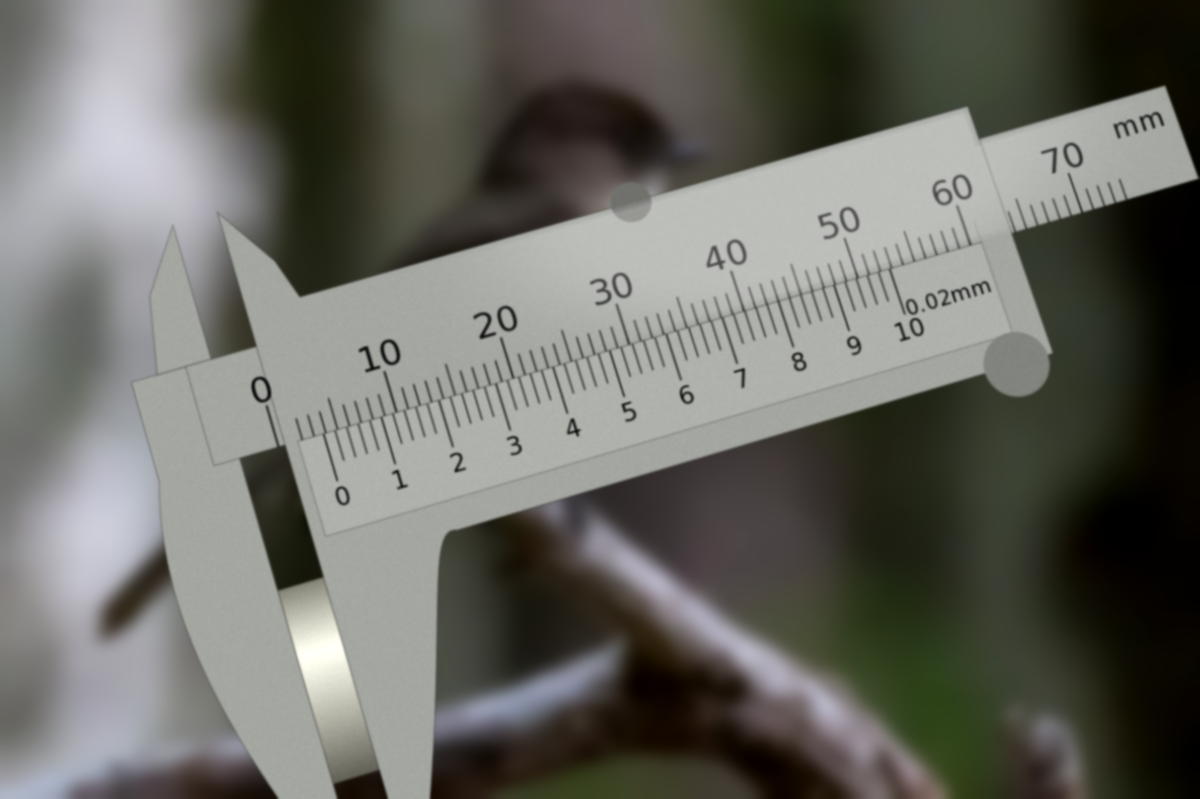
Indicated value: 3.8 mm
